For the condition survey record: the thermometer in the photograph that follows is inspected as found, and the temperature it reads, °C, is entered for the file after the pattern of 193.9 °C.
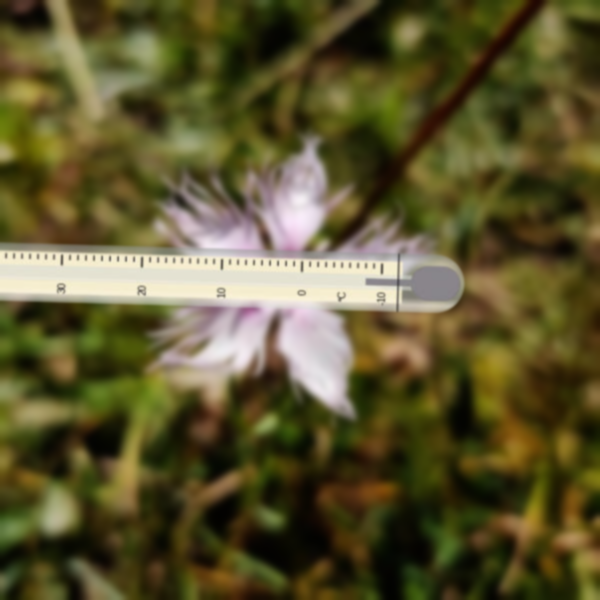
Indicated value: -8 °C
